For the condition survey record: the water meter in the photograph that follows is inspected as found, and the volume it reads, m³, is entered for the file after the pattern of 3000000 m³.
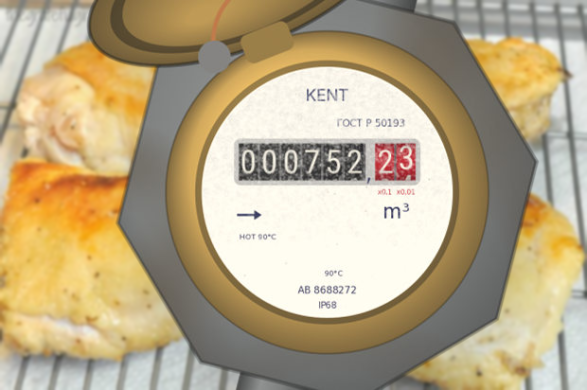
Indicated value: 752.23 m³
